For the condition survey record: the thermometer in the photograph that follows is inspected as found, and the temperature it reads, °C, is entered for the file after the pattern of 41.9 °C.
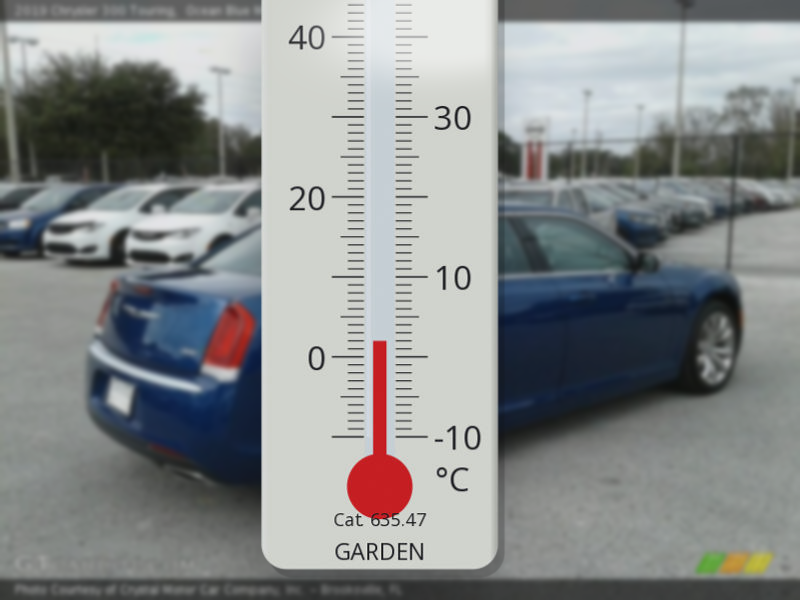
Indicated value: 2 °C
